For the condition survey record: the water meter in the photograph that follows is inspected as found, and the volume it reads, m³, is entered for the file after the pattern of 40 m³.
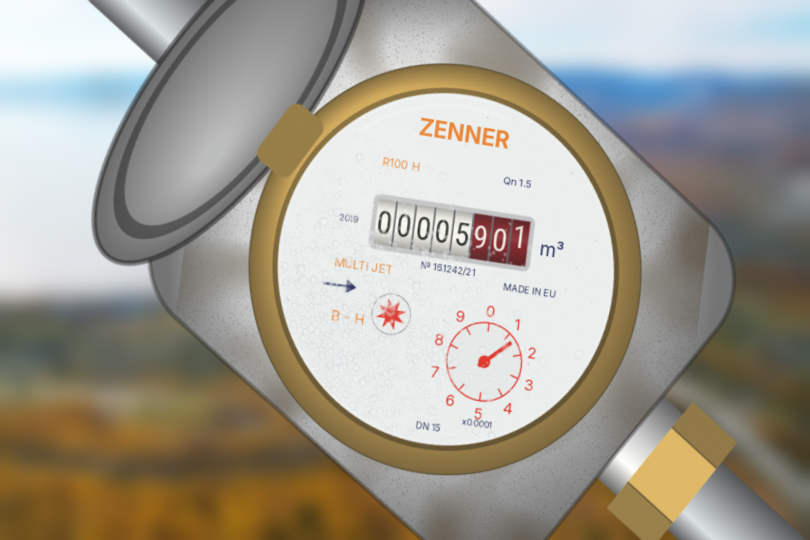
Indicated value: 5.9011 m³
